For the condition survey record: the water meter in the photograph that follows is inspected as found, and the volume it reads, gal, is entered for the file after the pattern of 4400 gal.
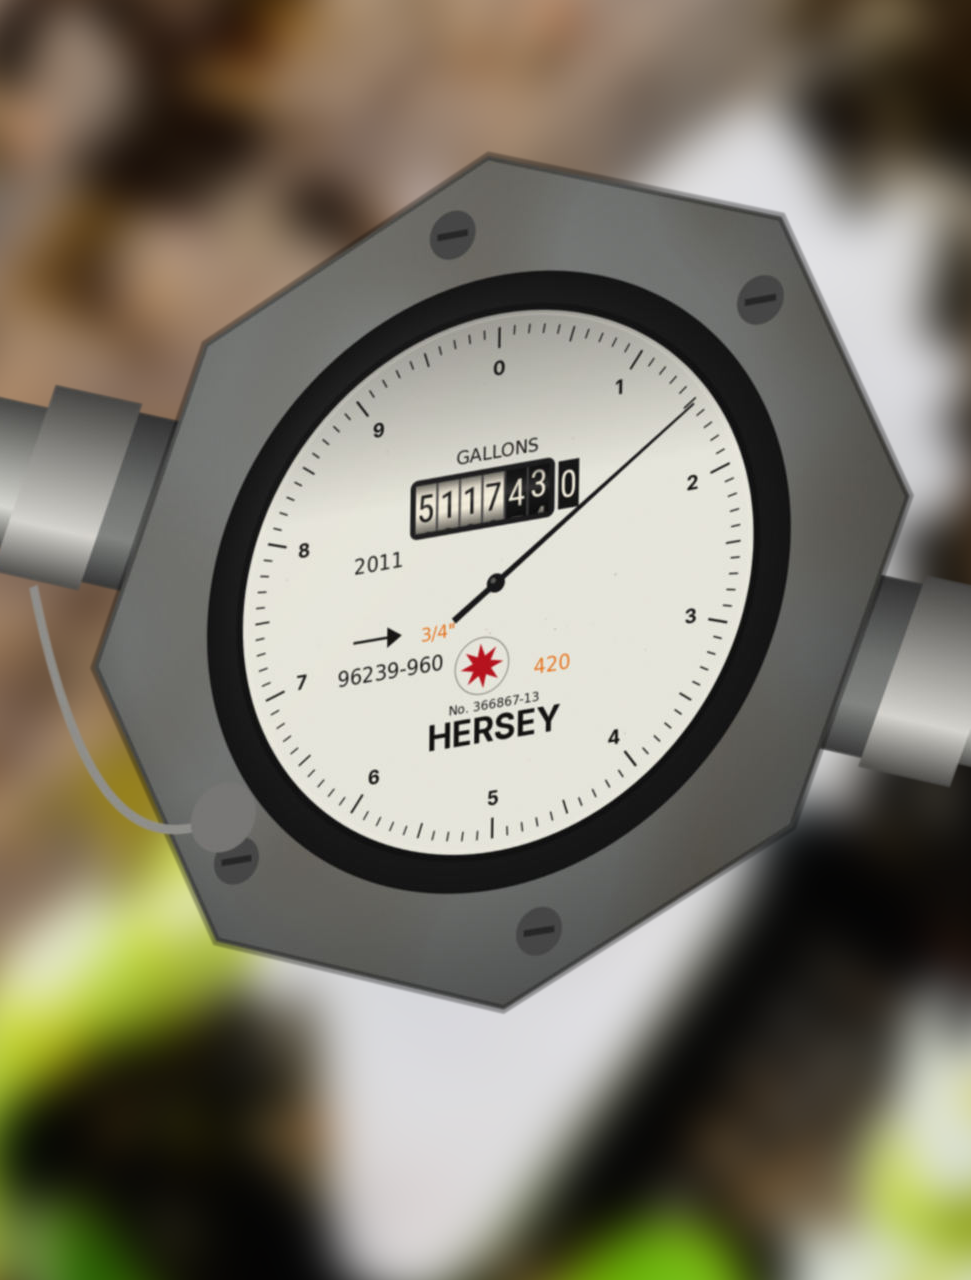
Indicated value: 5117431.5 gal
